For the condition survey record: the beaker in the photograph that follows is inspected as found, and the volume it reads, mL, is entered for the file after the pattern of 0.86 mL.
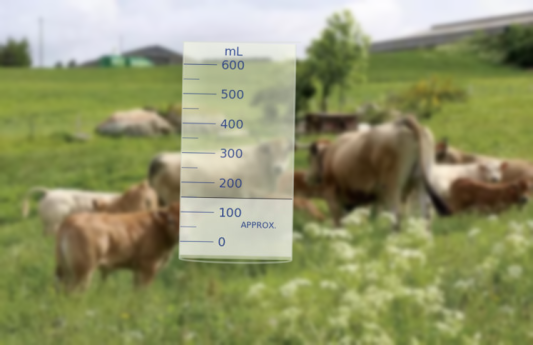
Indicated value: 150 mL
